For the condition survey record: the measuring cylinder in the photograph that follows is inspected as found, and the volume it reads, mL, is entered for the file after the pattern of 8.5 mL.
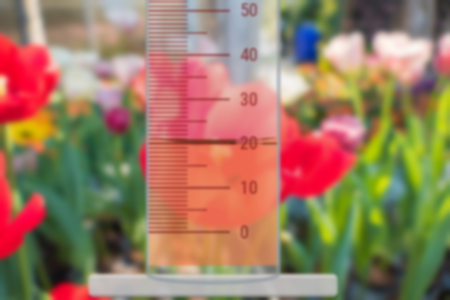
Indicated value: 20 mL
